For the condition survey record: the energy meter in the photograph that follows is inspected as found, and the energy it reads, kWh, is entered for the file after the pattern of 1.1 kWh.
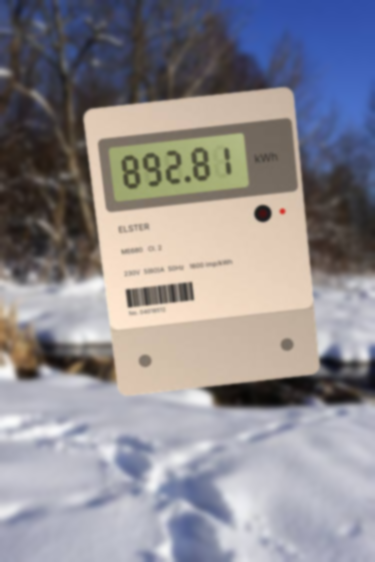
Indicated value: 892.81 kWh
